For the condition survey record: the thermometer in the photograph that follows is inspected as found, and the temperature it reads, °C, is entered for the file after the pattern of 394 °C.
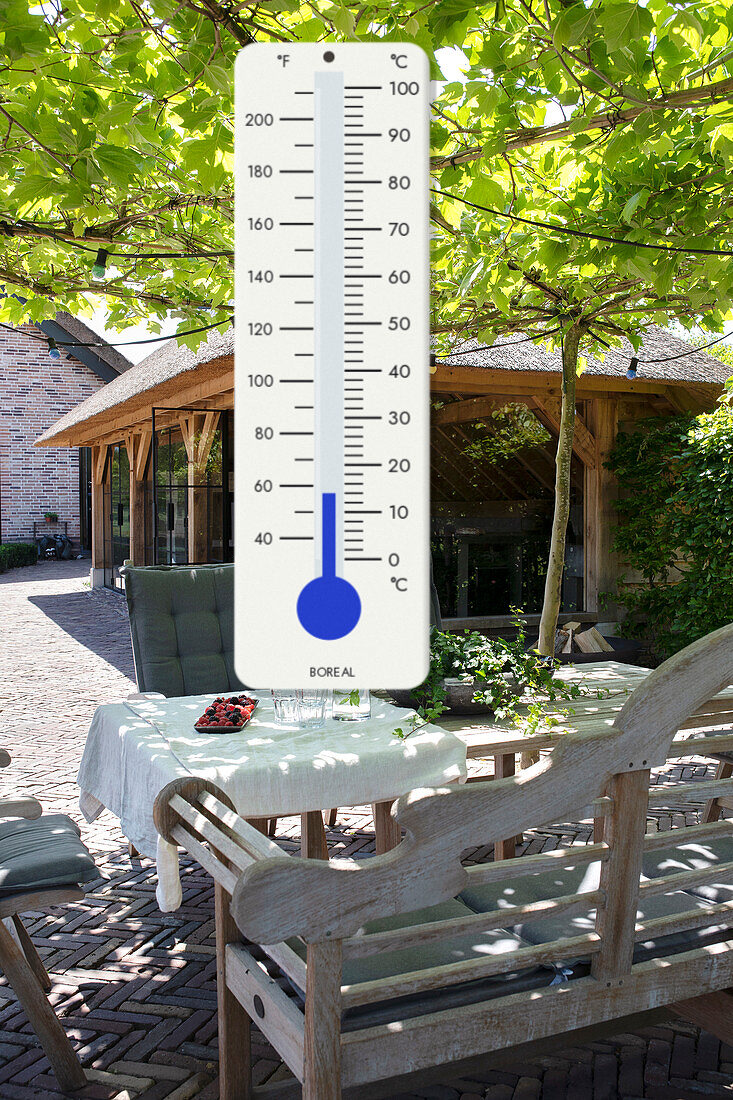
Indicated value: 14 °C
